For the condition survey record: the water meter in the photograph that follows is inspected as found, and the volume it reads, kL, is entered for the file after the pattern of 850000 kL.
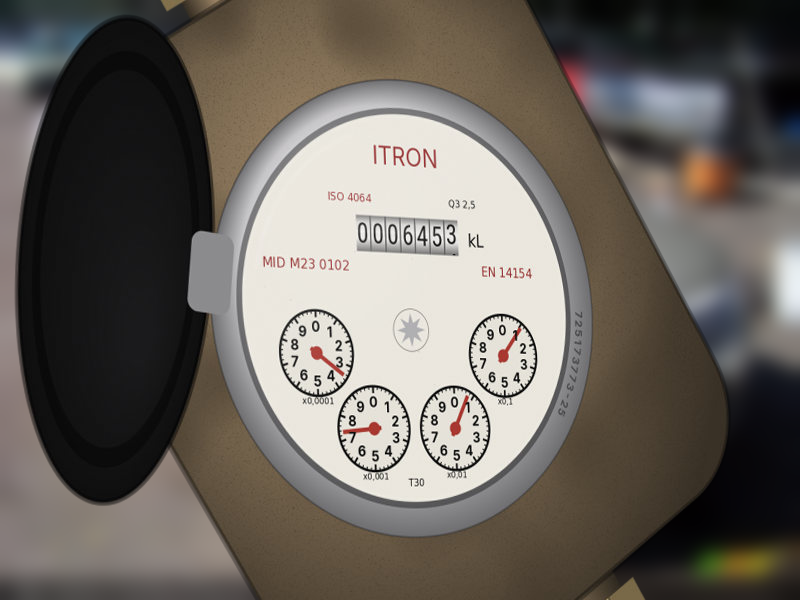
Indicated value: 6453.1073 kL
